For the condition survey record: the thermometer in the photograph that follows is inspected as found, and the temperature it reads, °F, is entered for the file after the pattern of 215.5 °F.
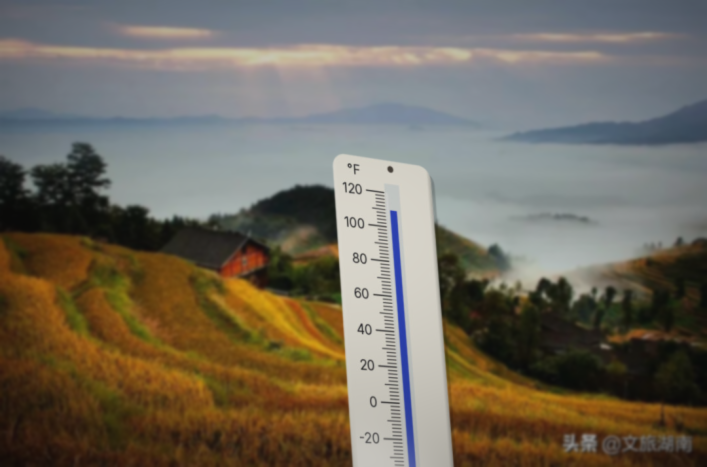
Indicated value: 110 °F
